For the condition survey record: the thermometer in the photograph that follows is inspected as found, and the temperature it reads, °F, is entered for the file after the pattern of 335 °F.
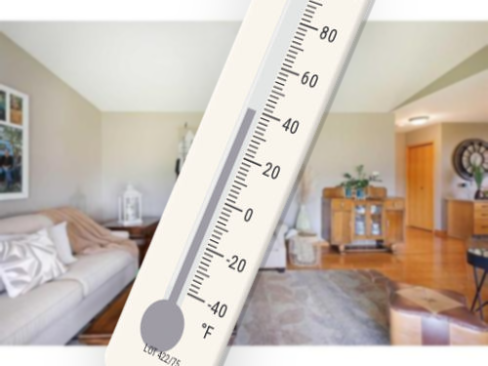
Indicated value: 40 °F
